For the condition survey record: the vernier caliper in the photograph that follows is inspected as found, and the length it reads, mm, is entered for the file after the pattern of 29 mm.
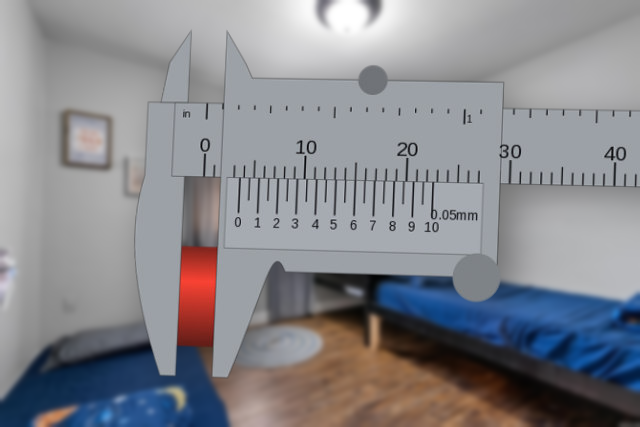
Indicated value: 3.6 mm
